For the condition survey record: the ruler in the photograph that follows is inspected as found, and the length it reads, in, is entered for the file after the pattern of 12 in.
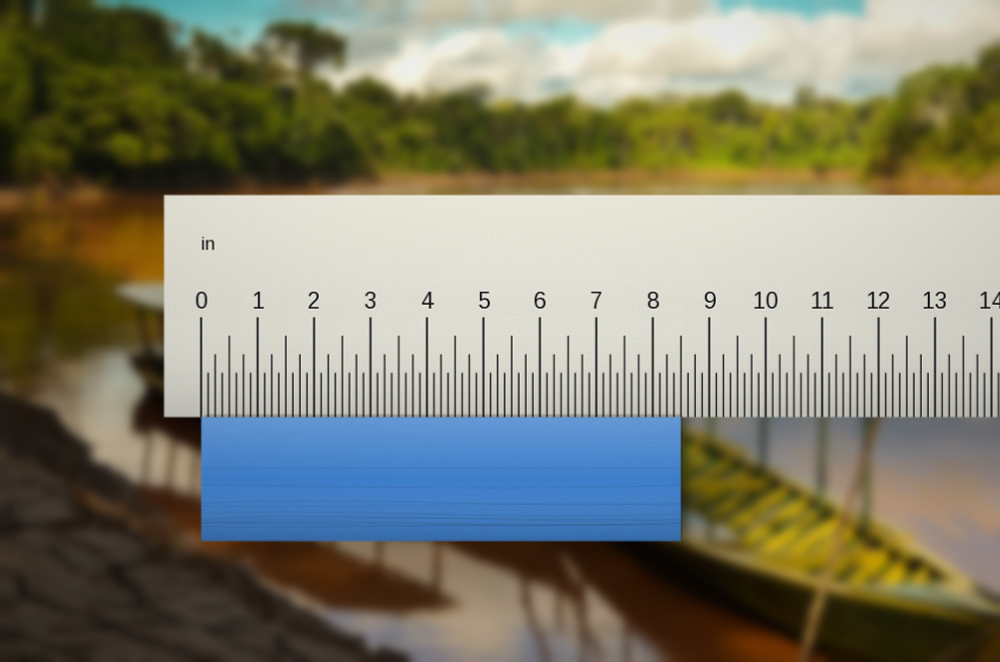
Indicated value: 8.5 in
